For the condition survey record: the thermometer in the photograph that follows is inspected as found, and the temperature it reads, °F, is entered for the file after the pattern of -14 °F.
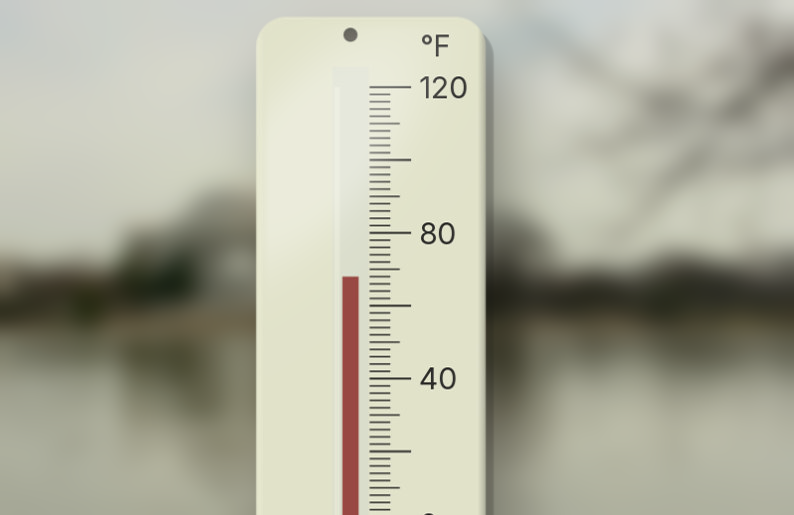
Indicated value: 68 °F
